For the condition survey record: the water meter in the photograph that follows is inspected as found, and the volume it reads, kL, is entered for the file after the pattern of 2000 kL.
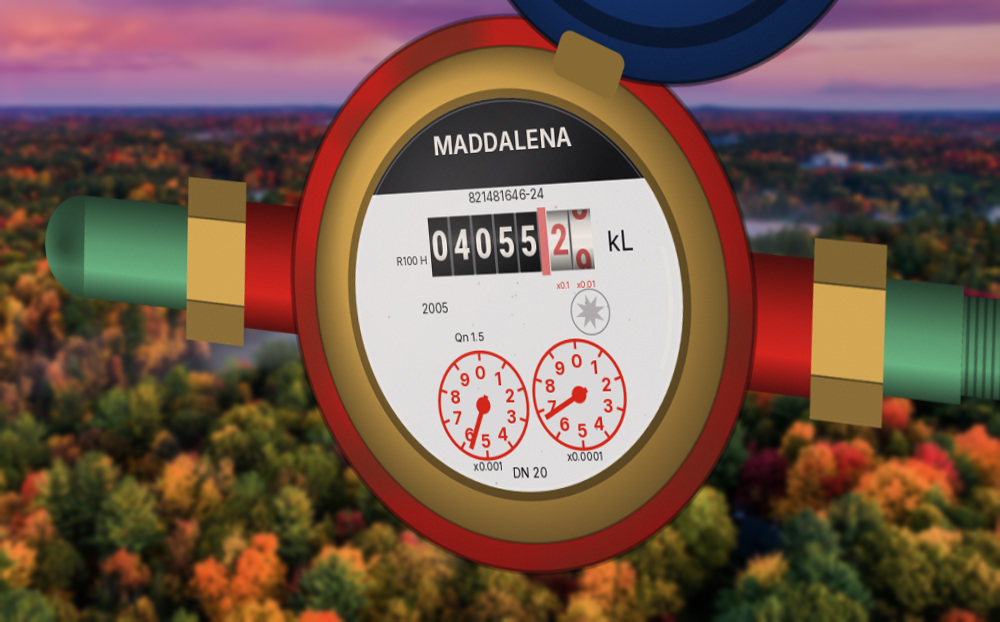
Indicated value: 4055.2856 kL
